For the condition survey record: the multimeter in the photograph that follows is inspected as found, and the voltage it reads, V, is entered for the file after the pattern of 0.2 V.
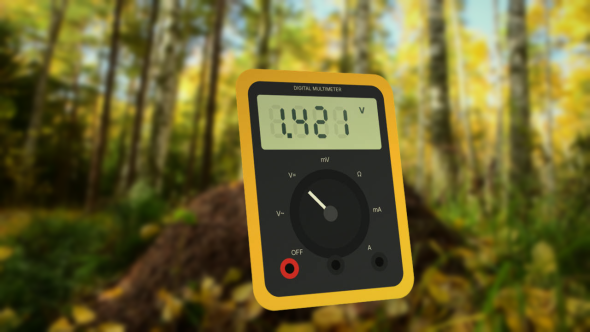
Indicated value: 1.421 V
